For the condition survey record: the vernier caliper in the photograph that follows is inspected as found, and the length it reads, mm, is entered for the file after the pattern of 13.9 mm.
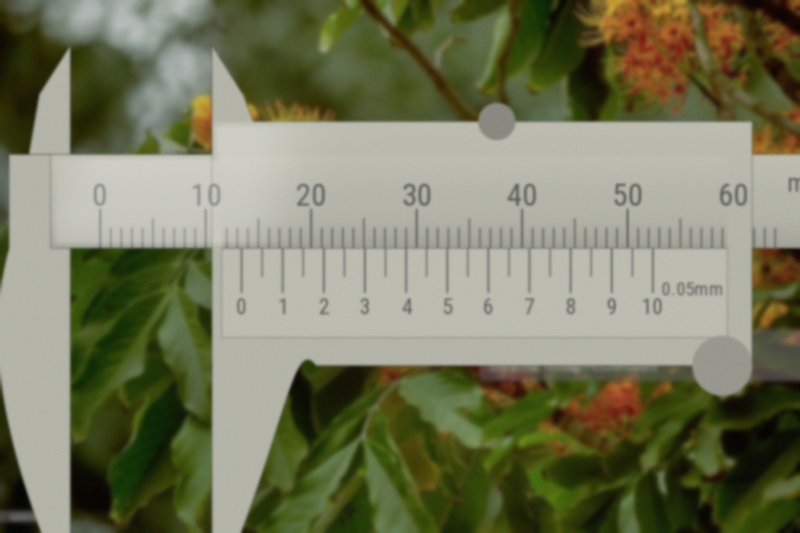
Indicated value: 13.4 mm
